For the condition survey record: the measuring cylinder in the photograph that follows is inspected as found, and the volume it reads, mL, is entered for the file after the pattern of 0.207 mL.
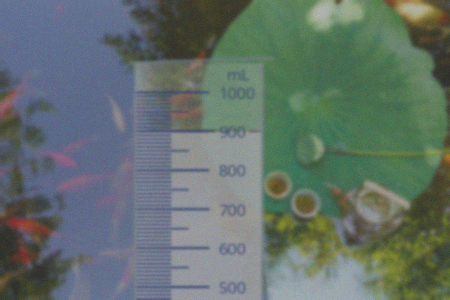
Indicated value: 900 mL
